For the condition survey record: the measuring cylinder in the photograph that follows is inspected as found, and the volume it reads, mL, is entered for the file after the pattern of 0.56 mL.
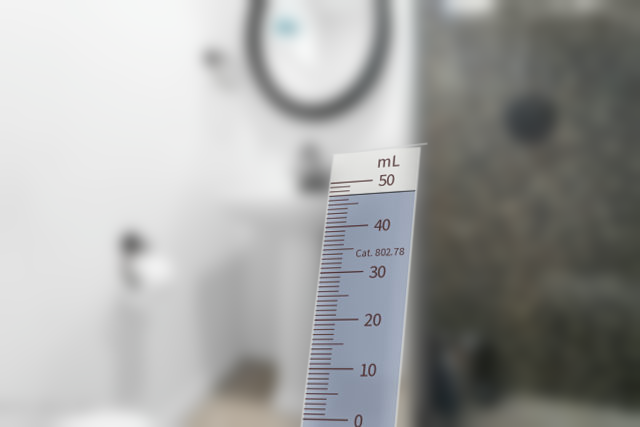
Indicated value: 47 mL
